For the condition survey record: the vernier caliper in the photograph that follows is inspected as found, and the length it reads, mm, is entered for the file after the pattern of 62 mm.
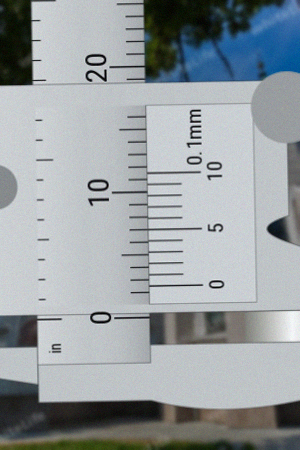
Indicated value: 2.5 mm
